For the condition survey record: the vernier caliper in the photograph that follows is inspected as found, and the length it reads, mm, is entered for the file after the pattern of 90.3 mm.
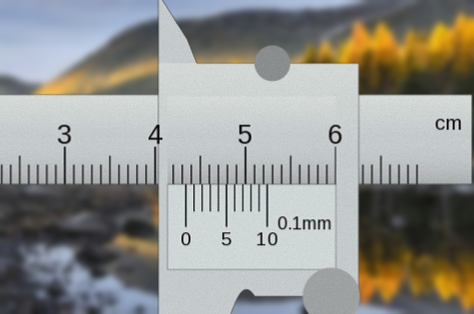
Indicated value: 43.4 mm
